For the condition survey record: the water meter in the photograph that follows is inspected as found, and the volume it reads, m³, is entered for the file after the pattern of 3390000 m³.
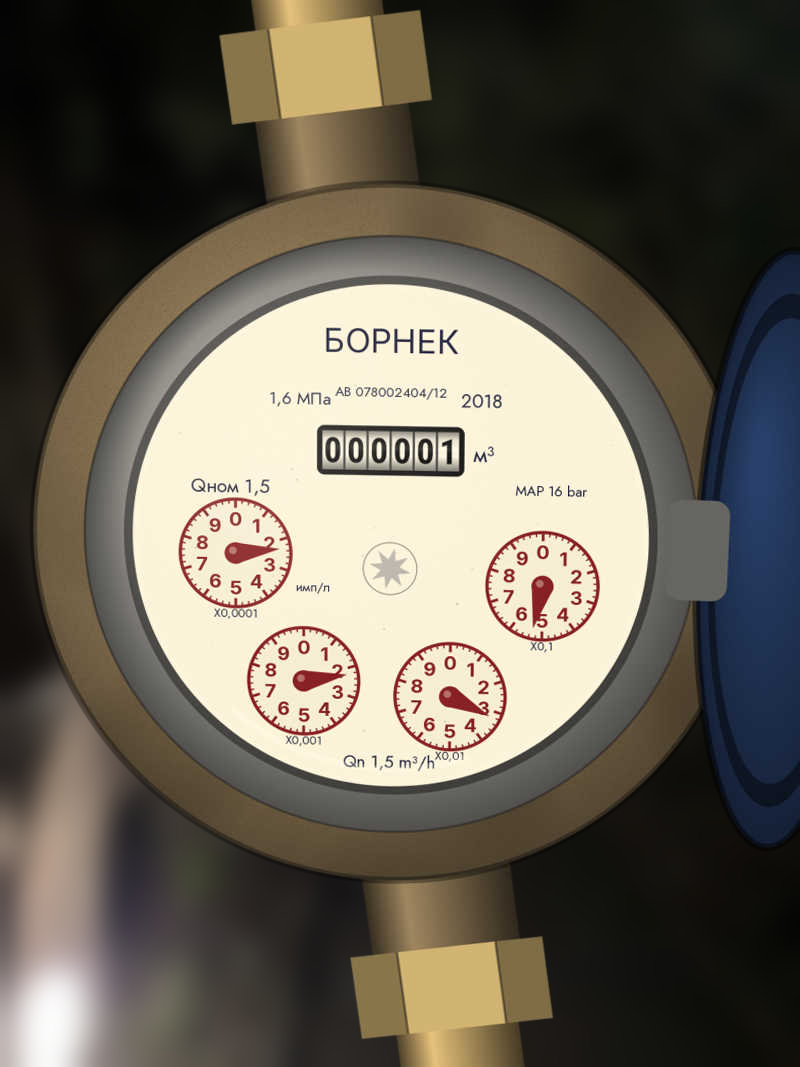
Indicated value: 1.5322 m³
